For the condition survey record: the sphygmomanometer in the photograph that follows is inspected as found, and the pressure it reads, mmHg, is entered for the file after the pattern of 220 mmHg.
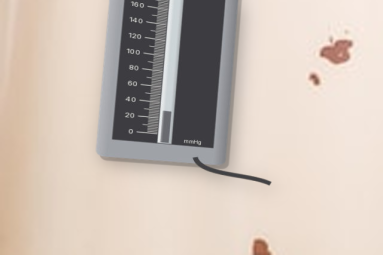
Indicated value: 30 mmHg
